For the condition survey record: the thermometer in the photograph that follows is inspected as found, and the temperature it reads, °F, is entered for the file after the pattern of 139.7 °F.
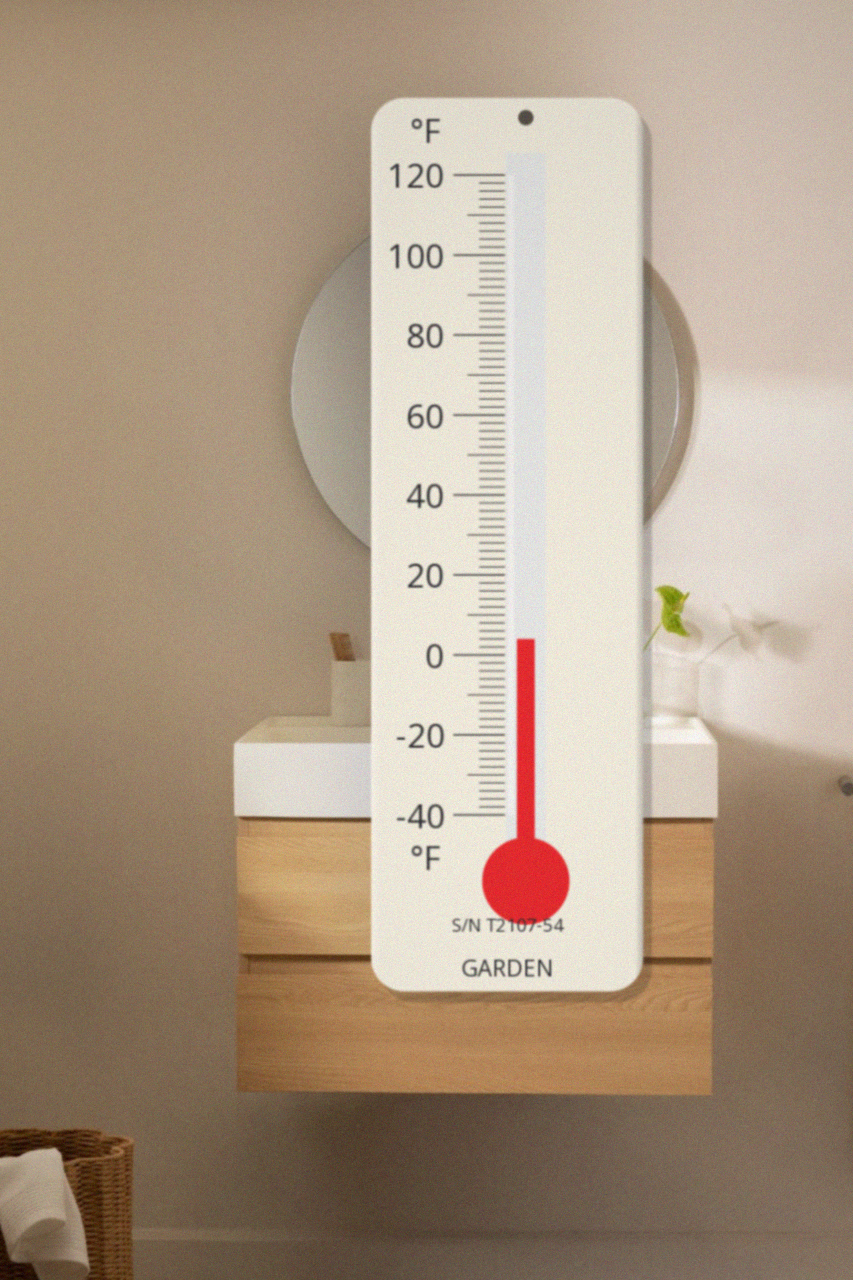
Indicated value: 4 °F
